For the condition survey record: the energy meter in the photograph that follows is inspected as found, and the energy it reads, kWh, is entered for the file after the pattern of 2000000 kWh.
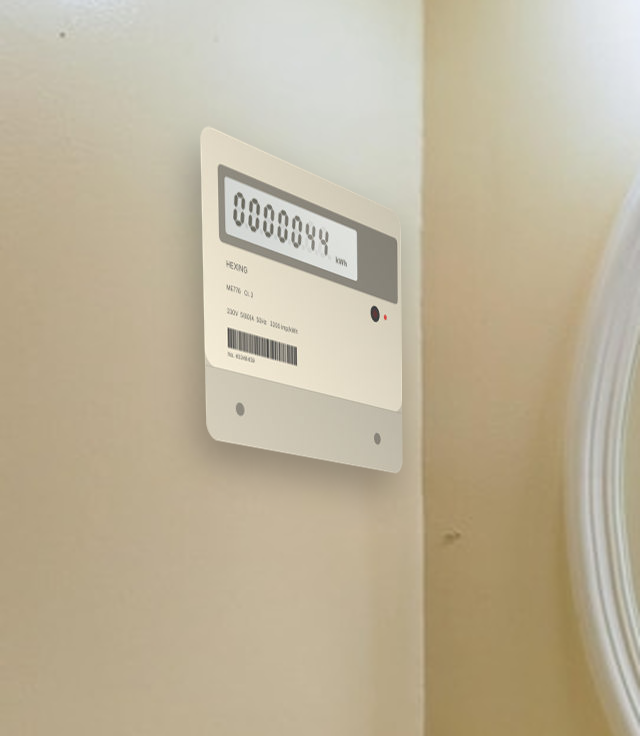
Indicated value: 44 kWh
